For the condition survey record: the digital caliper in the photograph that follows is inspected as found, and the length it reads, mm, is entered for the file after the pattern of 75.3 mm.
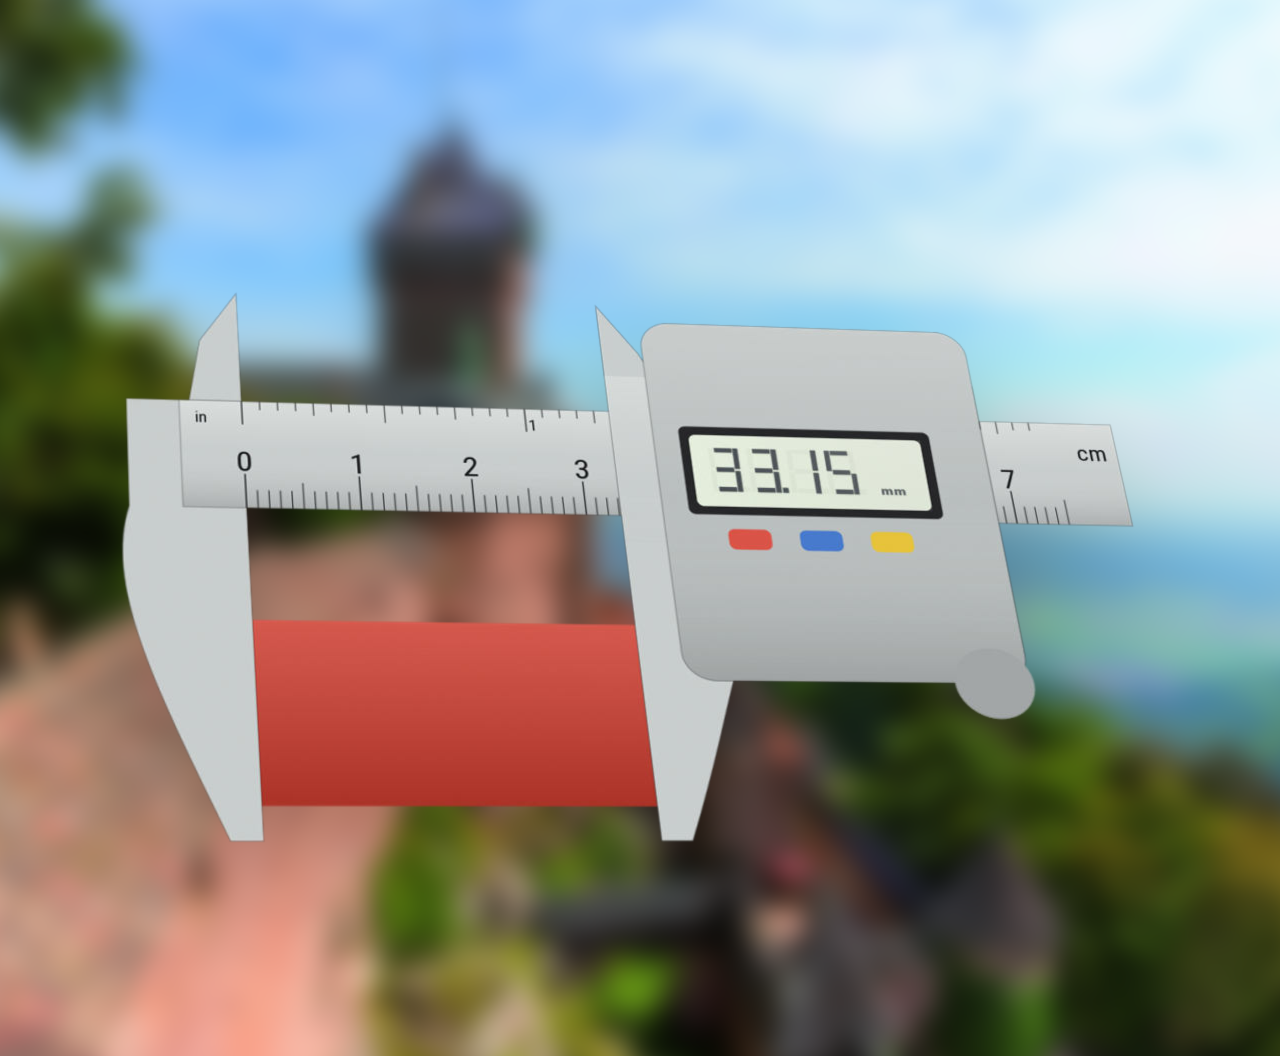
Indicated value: 33.15 mm
